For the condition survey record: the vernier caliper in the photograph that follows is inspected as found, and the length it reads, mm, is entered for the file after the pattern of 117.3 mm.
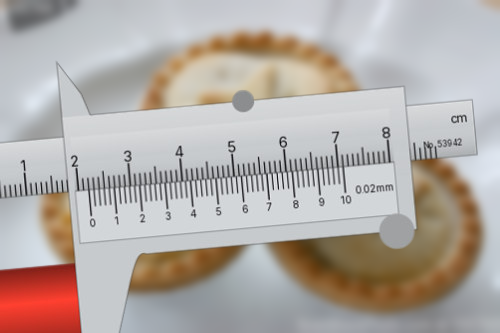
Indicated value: 22.0 mm
